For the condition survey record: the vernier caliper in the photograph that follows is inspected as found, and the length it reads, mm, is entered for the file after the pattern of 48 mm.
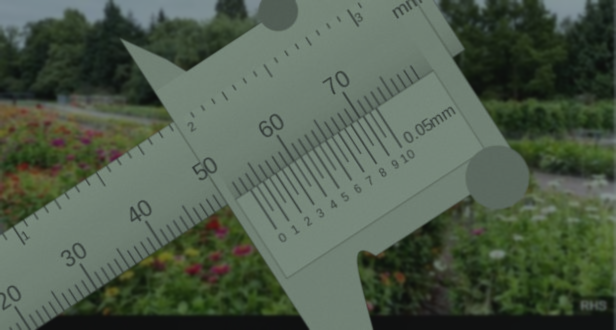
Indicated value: 53.4 mm
